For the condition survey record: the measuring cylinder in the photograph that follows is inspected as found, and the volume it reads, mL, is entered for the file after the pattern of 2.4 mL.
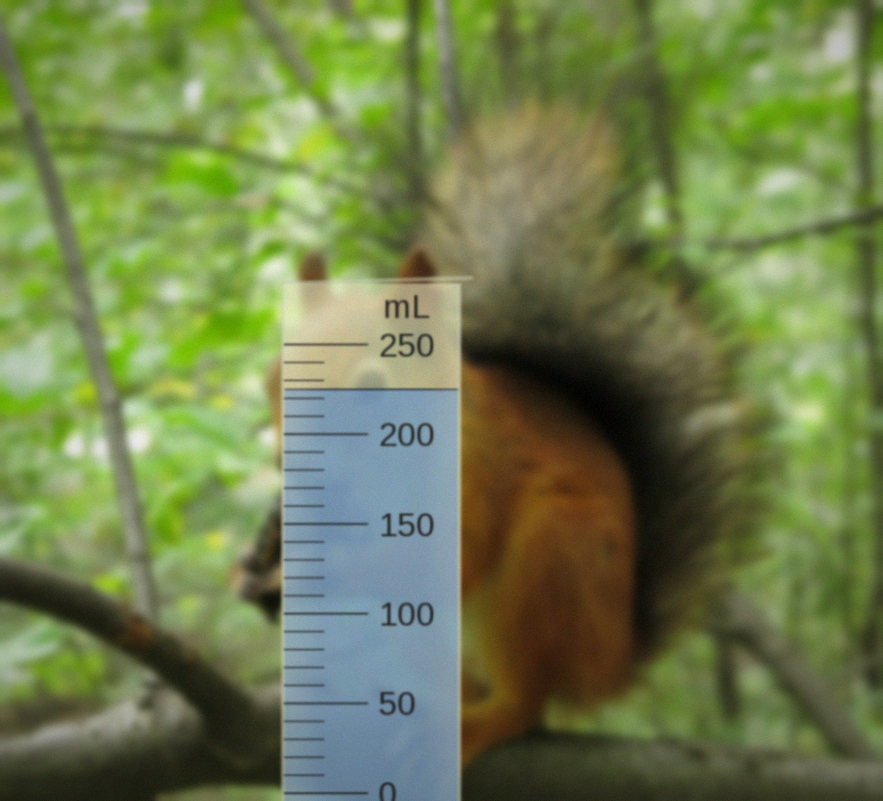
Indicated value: 225 mL
